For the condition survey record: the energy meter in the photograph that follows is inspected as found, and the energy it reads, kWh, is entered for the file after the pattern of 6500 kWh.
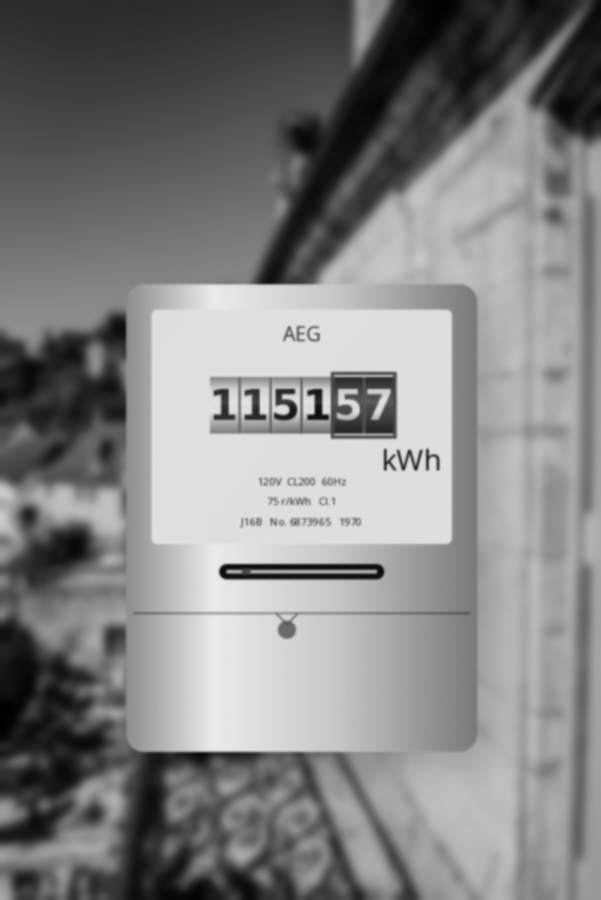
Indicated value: 1151.57 kWh
